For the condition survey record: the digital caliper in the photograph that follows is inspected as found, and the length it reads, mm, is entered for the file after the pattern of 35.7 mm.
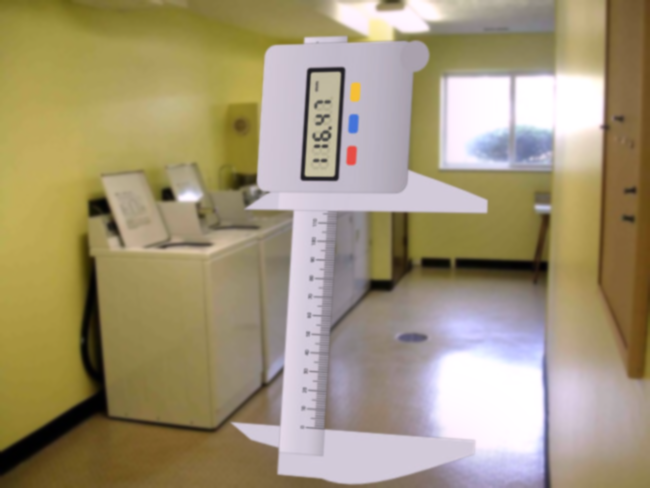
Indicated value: 116.47 mm
